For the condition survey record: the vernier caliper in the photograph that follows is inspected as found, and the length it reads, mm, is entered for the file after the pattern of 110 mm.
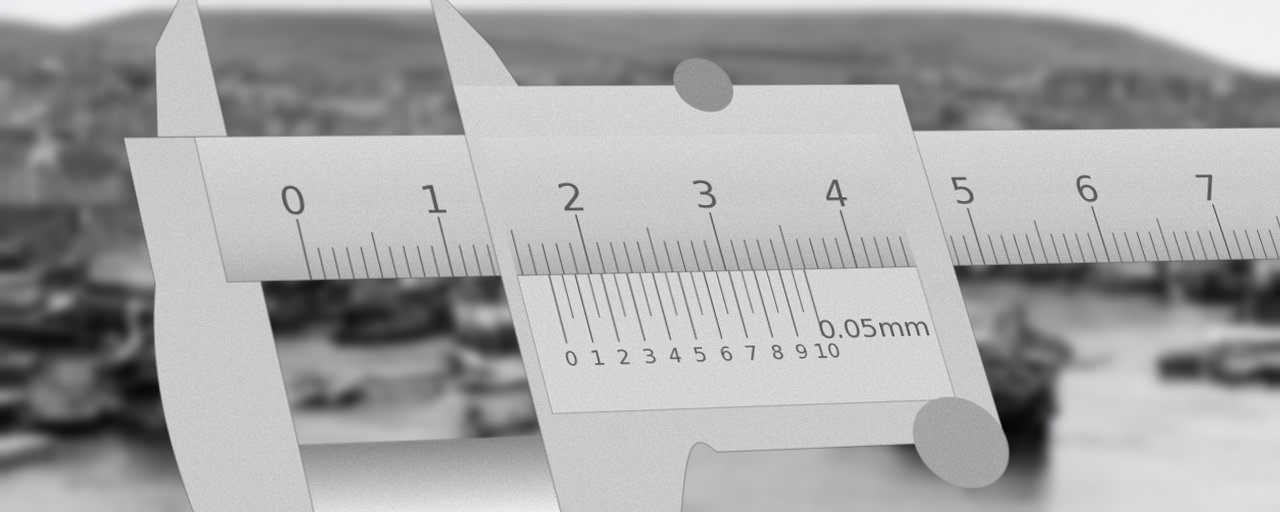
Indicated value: 16.9 mm
